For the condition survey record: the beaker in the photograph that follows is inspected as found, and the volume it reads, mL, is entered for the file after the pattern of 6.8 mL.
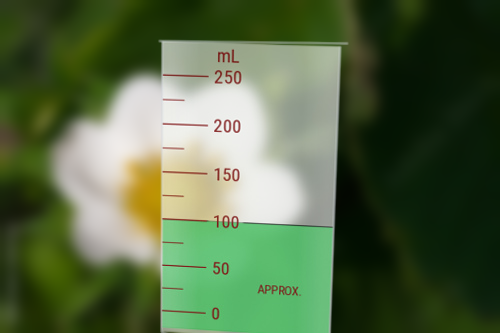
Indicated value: 100 mL
